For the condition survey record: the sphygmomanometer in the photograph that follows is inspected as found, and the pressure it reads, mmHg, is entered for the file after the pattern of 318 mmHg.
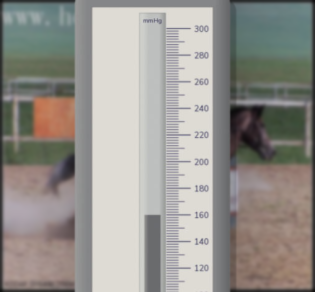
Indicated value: 160 mmHg
